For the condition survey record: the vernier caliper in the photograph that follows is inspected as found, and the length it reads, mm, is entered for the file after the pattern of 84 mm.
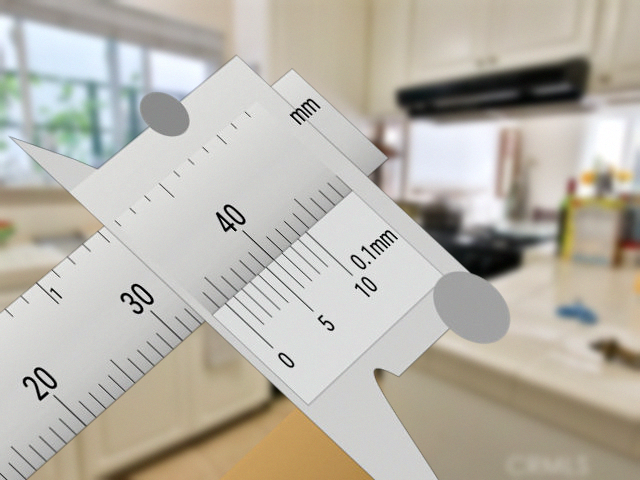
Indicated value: 34.6 mm
